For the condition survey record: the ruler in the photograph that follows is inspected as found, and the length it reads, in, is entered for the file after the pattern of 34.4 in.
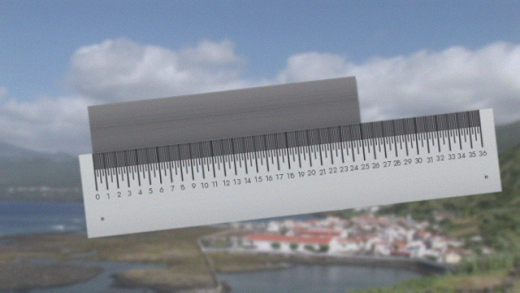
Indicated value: 25 in
